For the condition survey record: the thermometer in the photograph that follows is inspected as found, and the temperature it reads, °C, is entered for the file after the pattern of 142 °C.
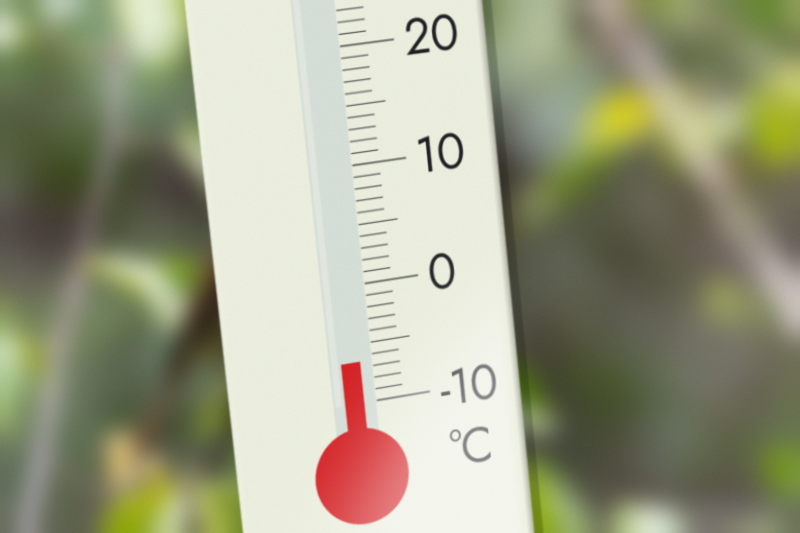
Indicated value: -6.5 °C
